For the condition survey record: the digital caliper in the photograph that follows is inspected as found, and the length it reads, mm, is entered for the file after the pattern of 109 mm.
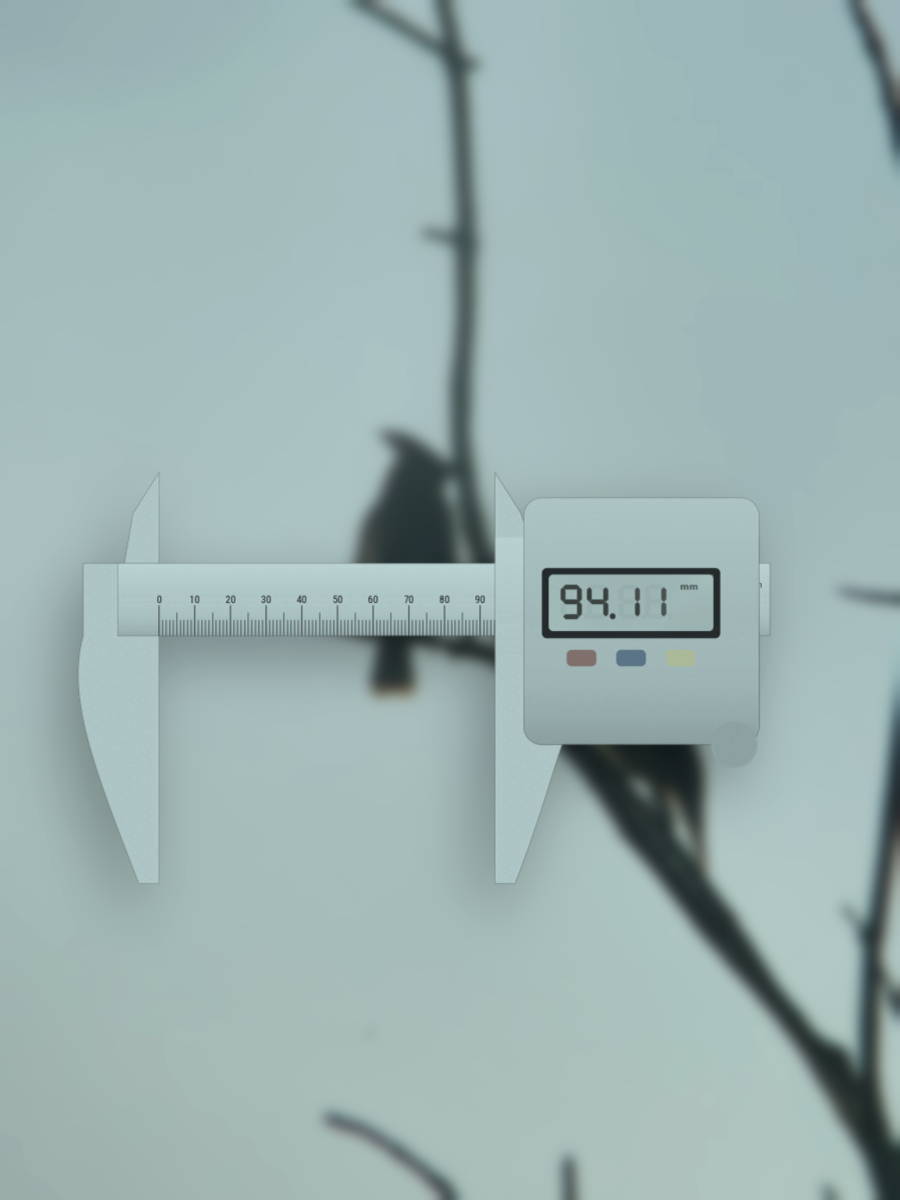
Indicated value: 94.11 mm
